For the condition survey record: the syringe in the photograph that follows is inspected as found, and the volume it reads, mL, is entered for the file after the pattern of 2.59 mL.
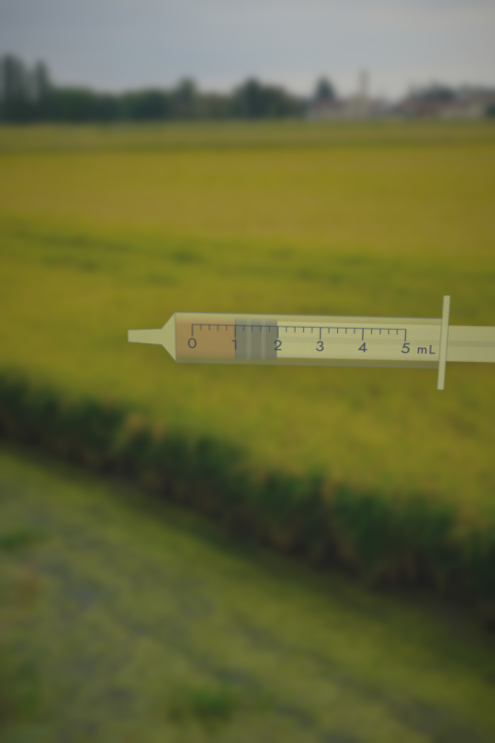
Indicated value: 1 mL
